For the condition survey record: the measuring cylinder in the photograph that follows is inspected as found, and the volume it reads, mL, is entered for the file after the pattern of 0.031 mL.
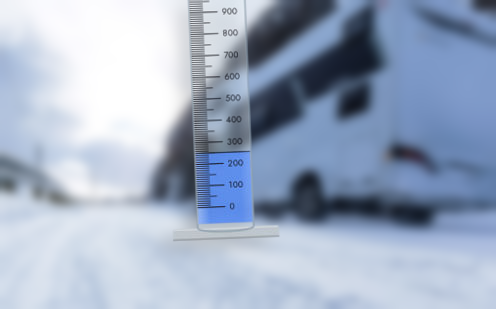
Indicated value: 250 mL
